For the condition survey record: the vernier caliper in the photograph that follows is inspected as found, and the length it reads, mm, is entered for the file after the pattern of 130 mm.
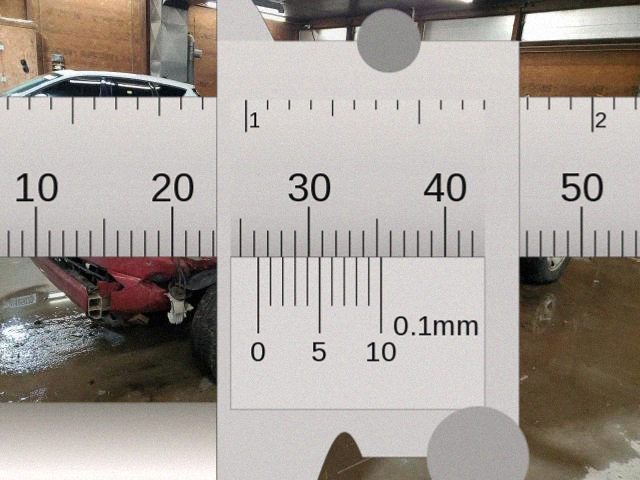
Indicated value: 26.3 mm
